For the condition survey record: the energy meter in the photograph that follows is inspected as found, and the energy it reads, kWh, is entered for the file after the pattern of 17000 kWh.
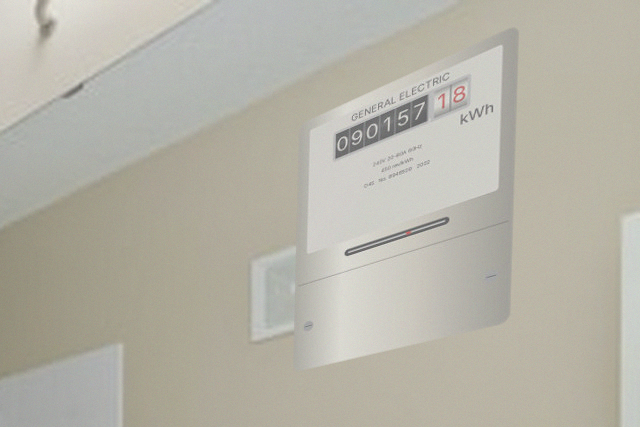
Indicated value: 90157.18 kWh
